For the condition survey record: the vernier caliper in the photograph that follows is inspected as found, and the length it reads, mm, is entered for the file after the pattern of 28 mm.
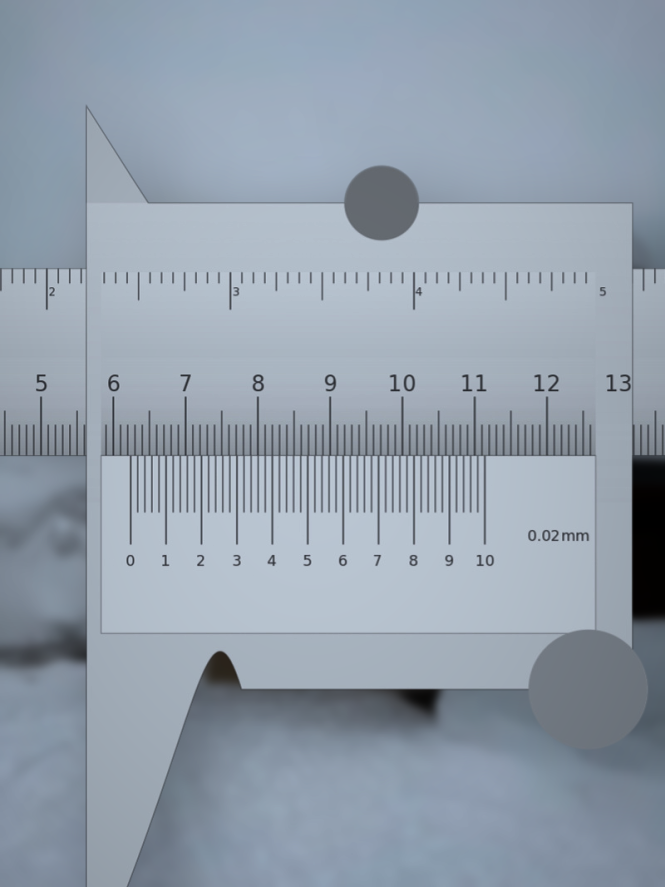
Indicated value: 62.4 mm
